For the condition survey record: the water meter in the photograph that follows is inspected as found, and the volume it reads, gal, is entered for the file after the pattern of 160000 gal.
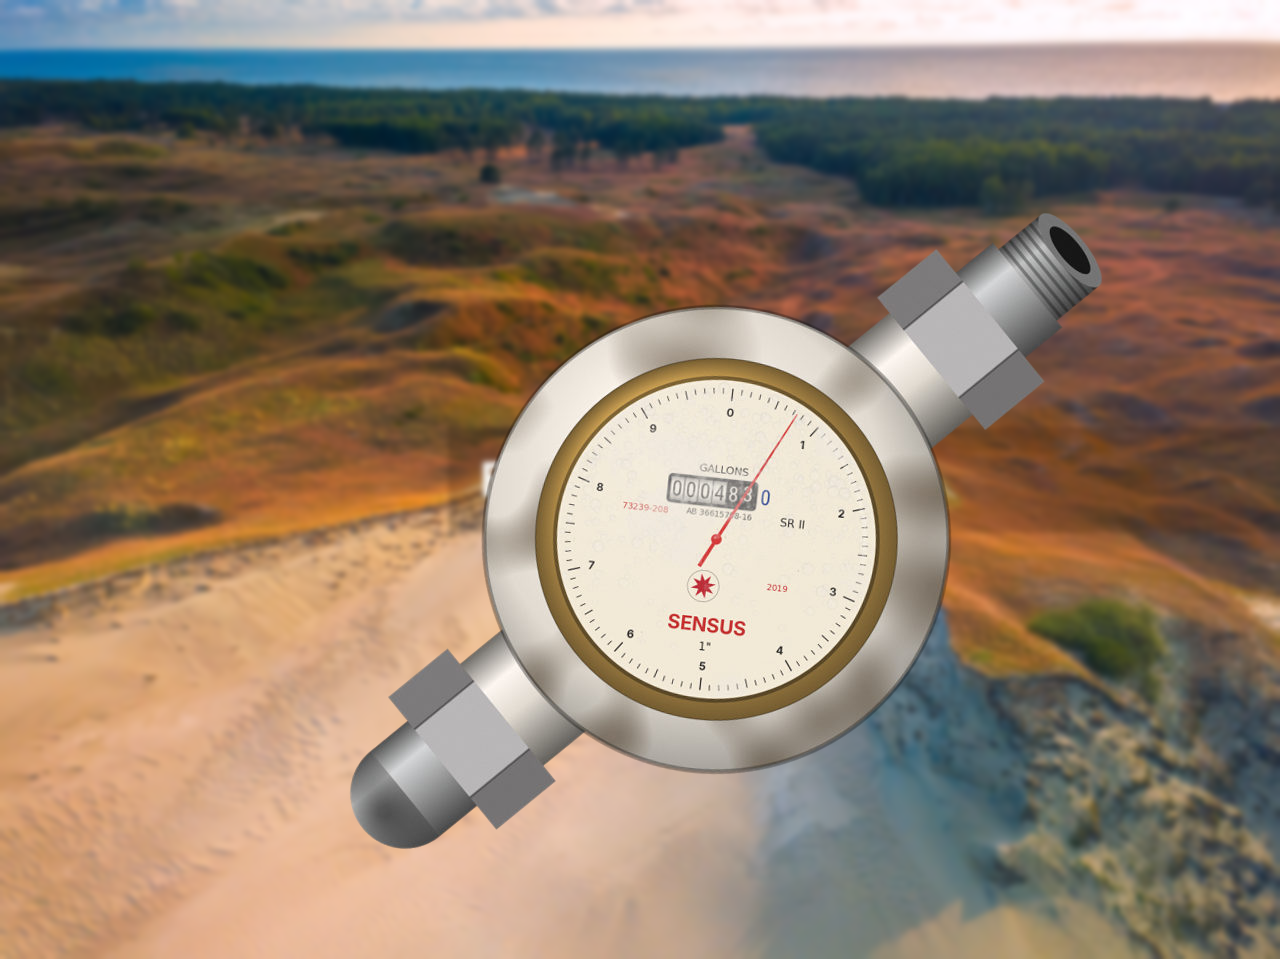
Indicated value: 4830.7 gal
